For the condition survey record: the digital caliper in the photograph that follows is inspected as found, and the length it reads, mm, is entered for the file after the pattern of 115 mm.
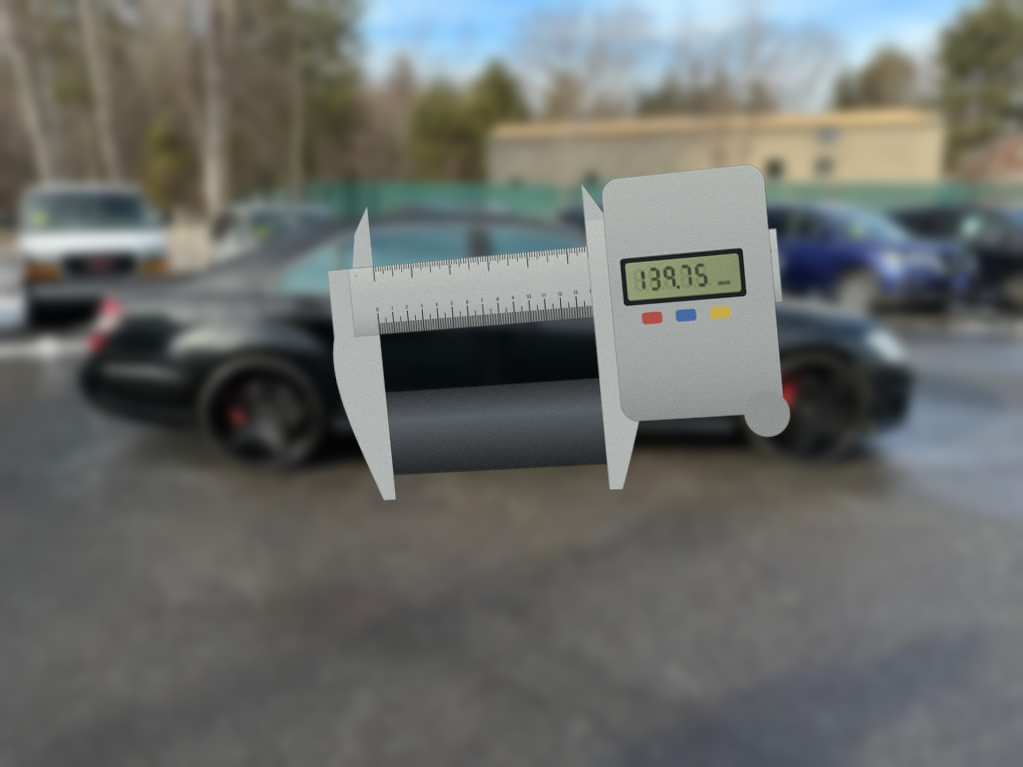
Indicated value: 139.75 mm
